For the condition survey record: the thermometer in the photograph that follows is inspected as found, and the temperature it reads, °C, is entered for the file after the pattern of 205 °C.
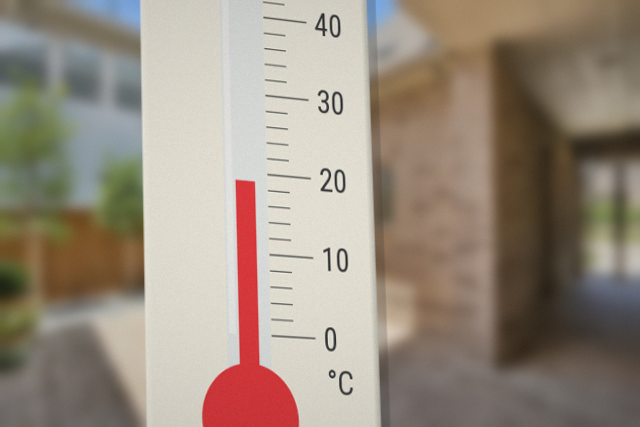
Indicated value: 19 °C
